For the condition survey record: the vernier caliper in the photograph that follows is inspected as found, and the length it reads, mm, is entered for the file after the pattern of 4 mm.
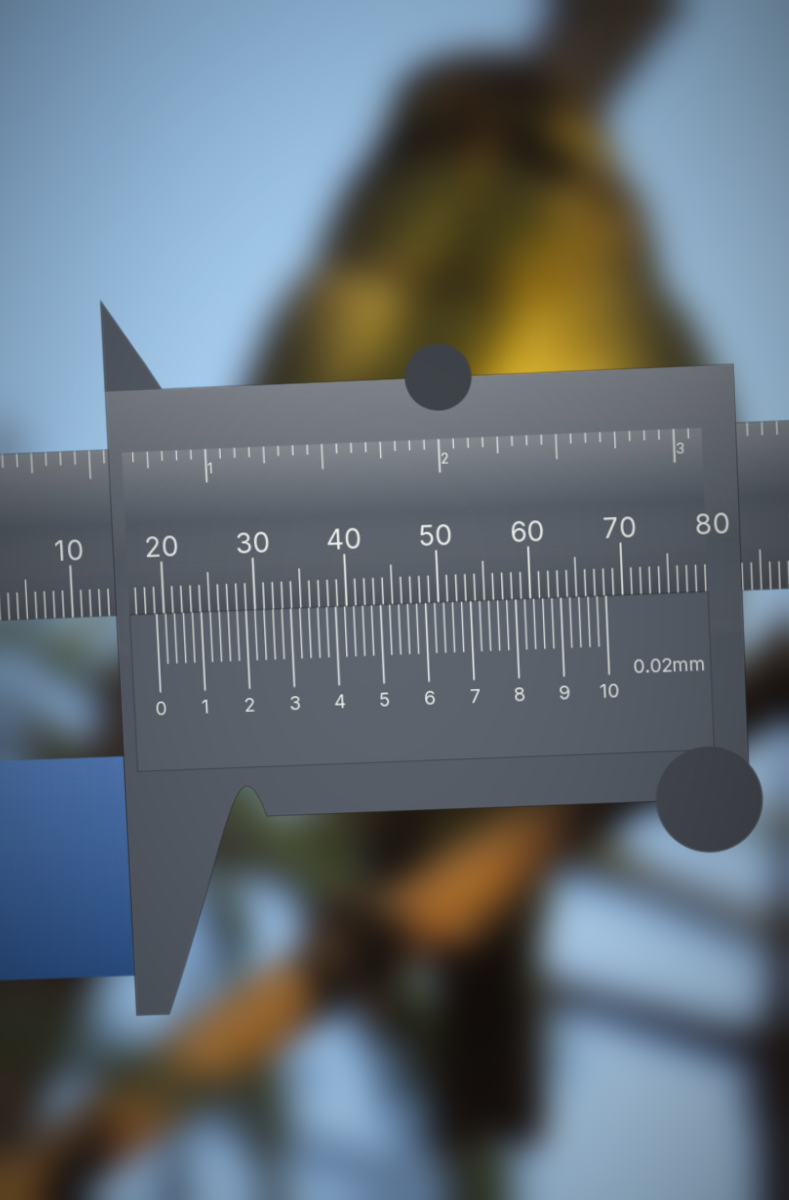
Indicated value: 19.2 mm
